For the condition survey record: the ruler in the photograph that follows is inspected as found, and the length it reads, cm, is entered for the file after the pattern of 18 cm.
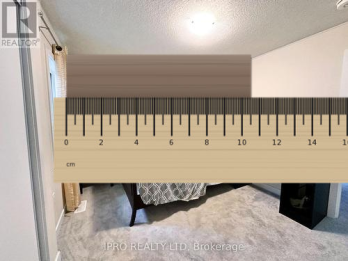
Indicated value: 10.5 cm
